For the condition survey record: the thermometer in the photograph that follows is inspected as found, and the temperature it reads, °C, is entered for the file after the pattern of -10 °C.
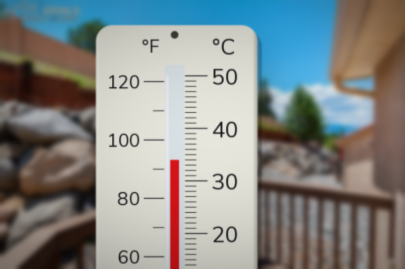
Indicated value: 34 °C
